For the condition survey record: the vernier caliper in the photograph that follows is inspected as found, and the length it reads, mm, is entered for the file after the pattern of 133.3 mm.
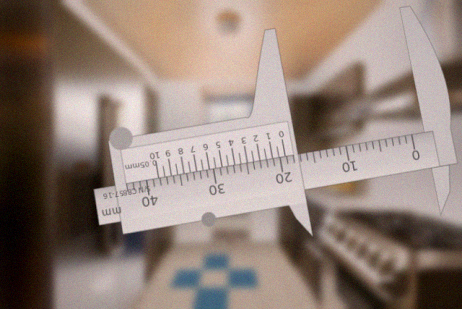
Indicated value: 19.2 mm
